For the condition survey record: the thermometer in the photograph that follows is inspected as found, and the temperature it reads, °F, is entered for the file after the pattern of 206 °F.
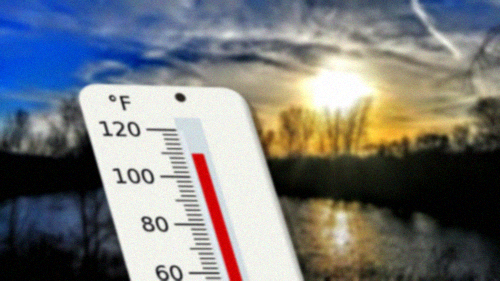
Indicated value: 110 °F
